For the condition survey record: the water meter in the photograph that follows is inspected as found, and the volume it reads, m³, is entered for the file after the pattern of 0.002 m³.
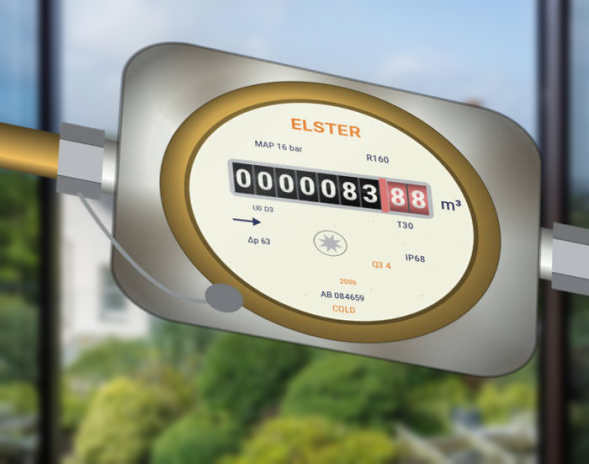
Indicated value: 83.88 m³
